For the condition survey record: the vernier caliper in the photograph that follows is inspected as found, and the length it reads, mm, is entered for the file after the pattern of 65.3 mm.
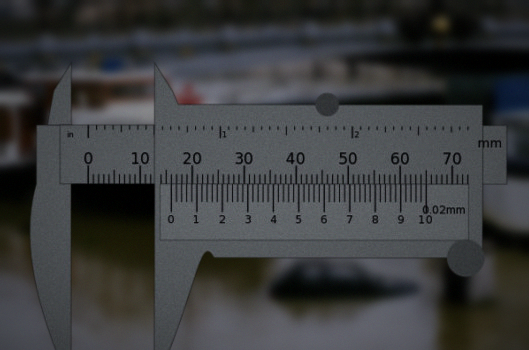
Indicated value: 16.0 mm
